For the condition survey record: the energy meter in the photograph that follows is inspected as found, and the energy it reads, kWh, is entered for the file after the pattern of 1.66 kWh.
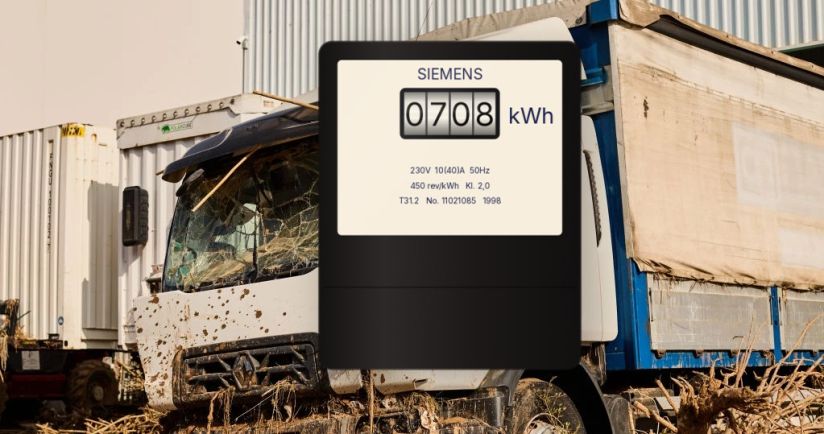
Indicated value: 708 kWh
